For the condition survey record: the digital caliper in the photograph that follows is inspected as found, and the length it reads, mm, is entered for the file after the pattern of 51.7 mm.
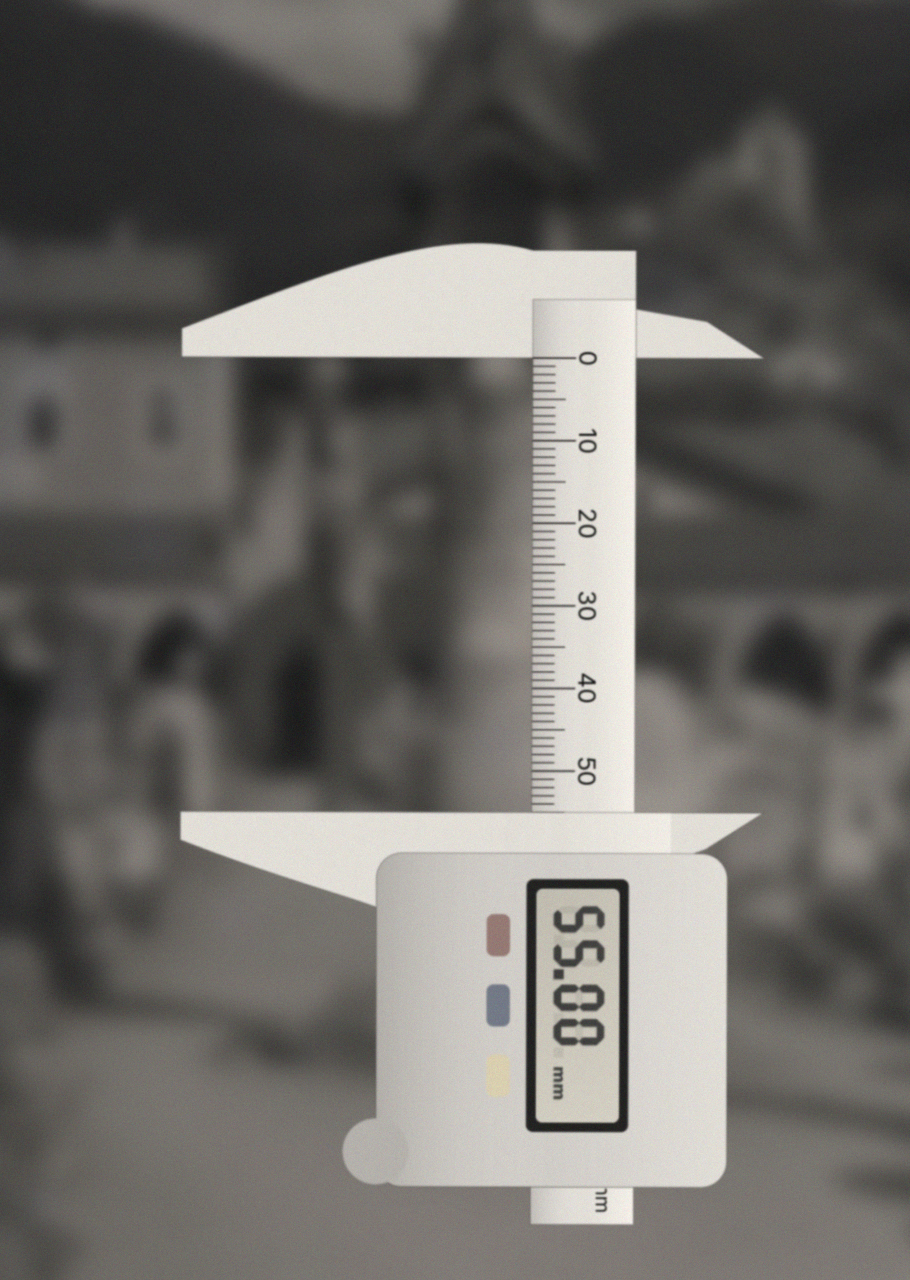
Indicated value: 55.00 mm
